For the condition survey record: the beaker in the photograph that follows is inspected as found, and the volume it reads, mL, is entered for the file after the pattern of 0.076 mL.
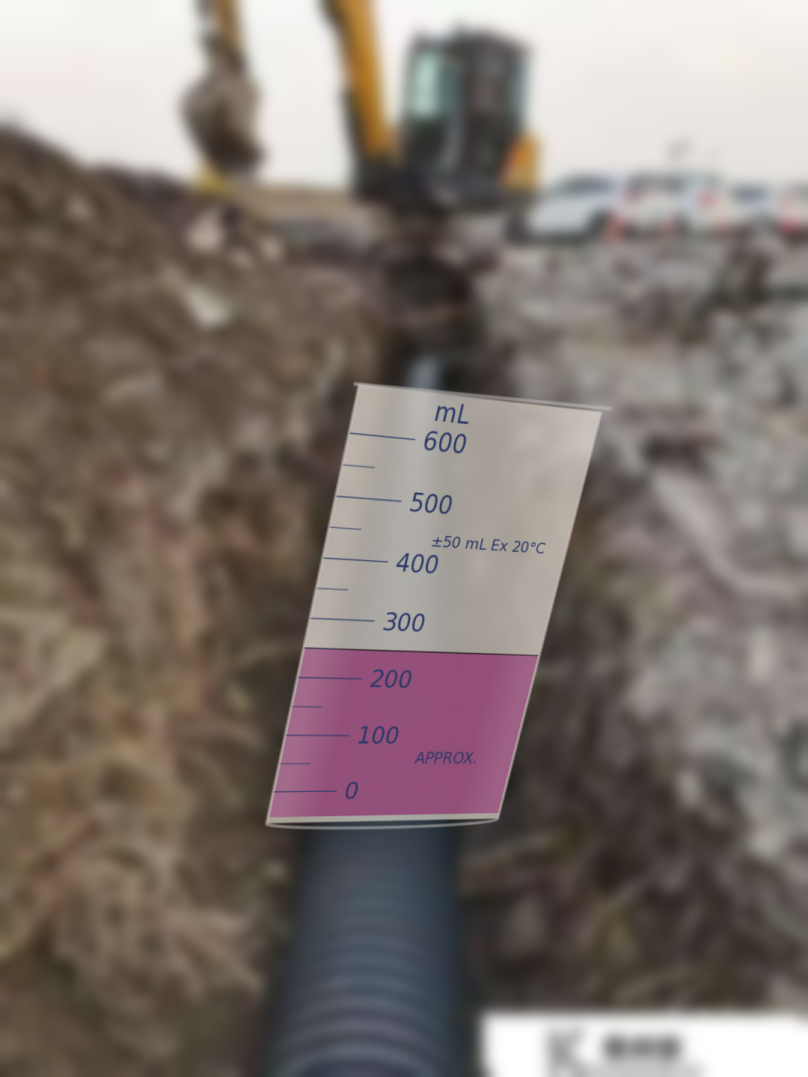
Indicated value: 250 mL
